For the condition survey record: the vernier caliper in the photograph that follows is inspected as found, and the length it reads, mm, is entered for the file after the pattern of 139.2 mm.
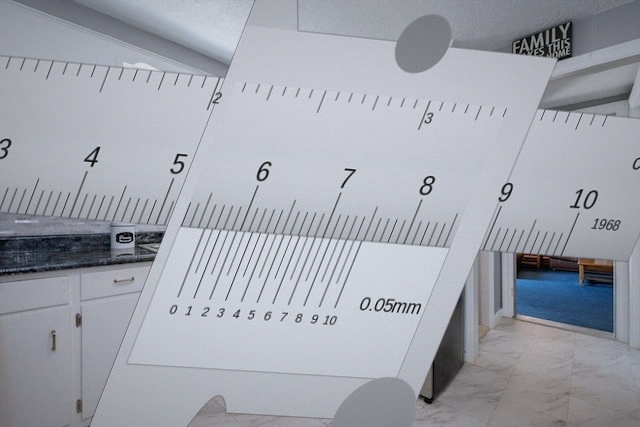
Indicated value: 55.8 mm
